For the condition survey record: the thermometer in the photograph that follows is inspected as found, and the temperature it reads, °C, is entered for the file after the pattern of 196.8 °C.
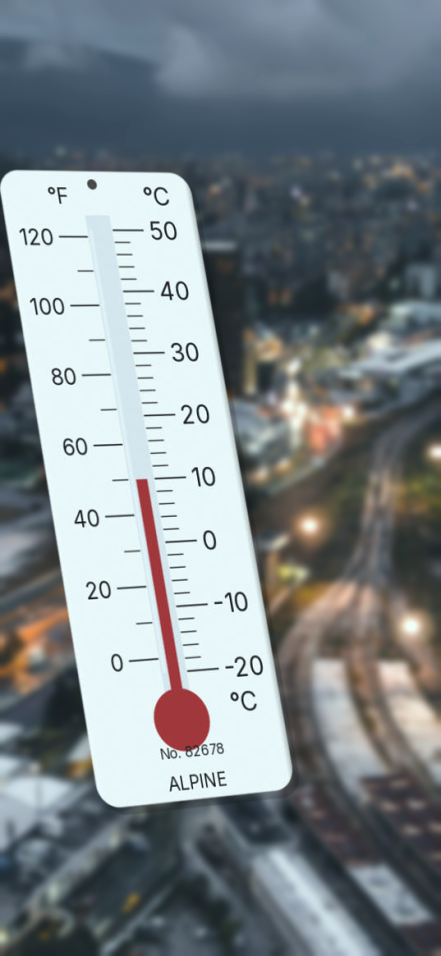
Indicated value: 10 °C
